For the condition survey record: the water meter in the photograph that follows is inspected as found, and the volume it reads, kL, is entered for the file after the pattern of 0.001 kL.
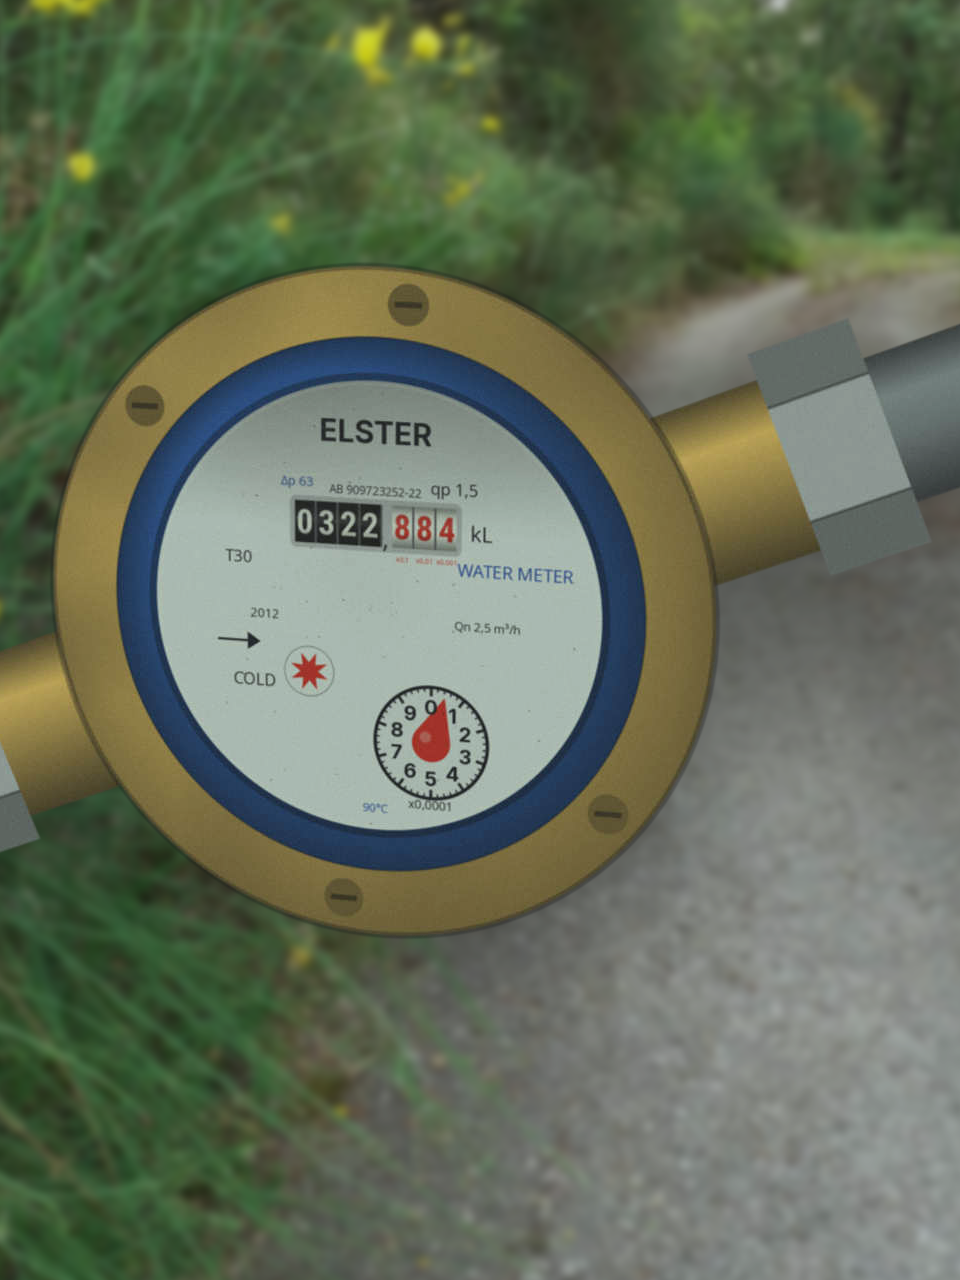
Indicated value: 322.8840 kL
